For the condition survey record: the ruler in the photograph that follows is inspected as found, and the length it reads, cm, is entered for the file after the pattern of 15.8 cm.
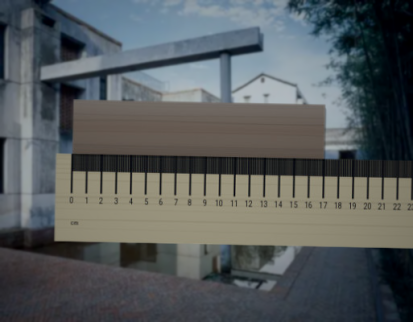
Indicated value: 17 cm
